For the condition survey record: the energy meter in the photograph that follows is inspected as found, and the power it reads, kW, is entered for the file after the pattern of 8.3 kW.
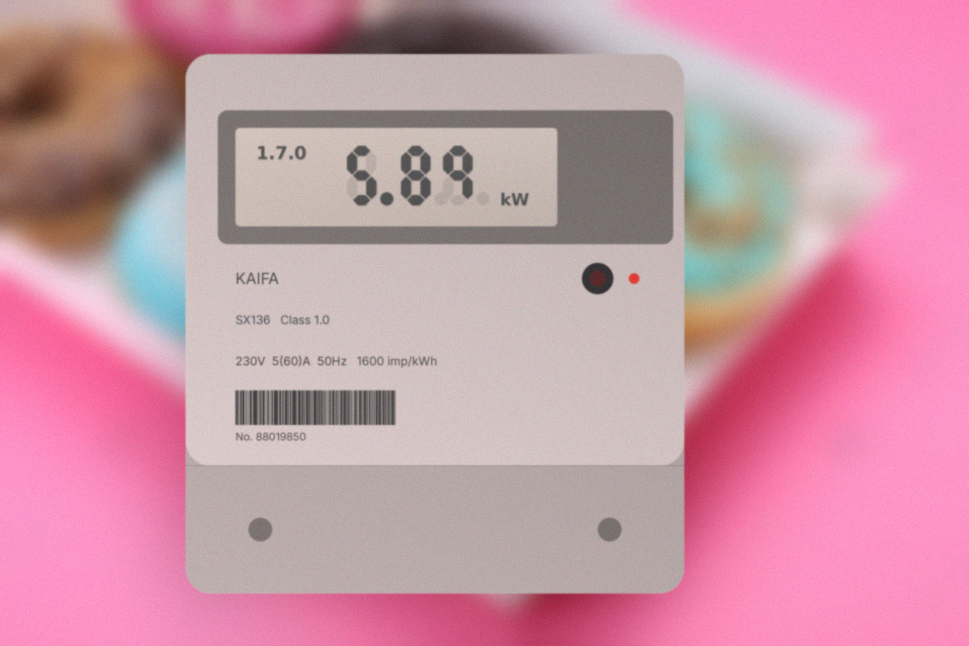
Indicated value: 5.89 kW
